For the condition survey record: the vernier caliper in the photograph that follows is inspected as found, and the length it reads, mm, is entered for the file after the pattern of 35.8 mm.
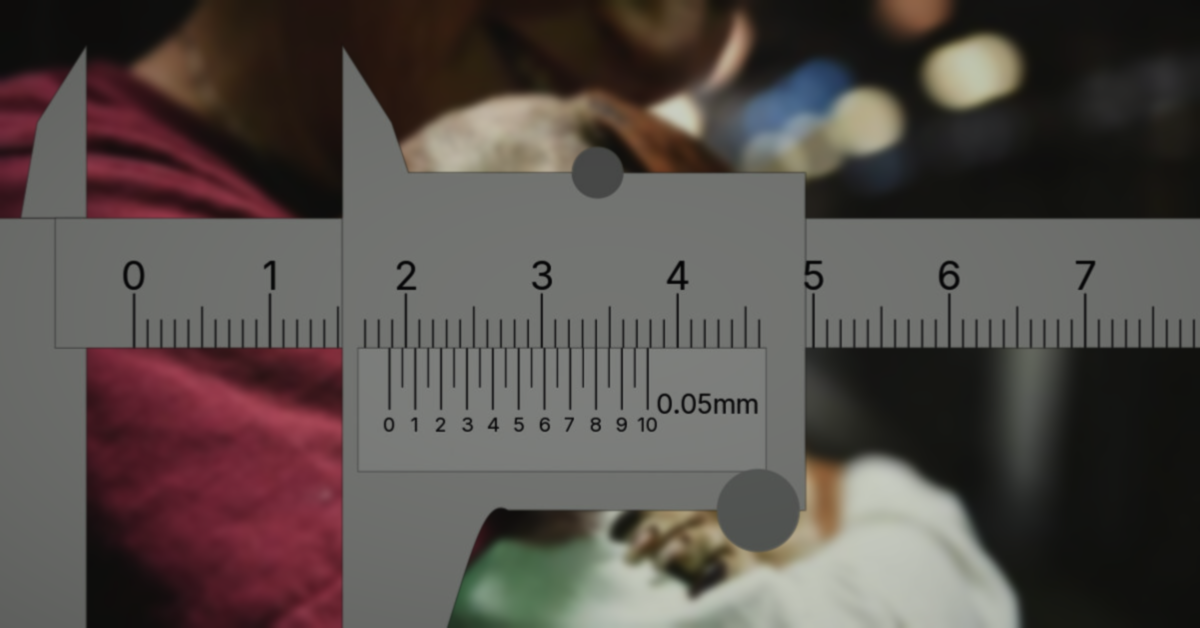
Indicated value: 18.8 mm
